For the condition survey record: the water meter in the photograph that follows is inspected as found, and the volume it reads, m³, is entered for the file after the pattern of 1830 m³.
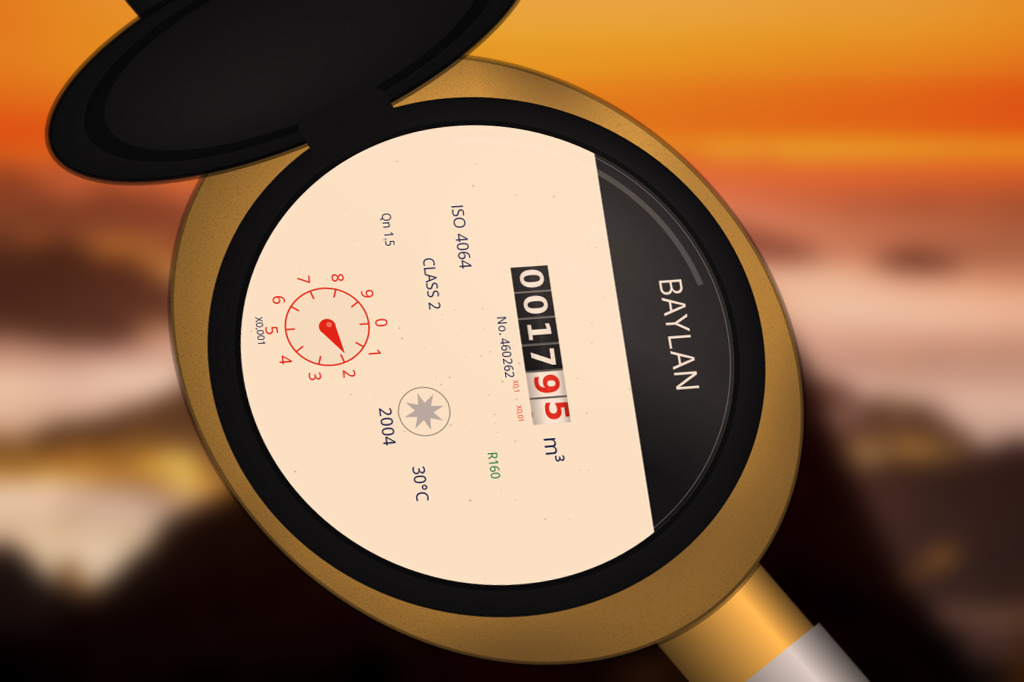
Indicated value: 17.951 m³
